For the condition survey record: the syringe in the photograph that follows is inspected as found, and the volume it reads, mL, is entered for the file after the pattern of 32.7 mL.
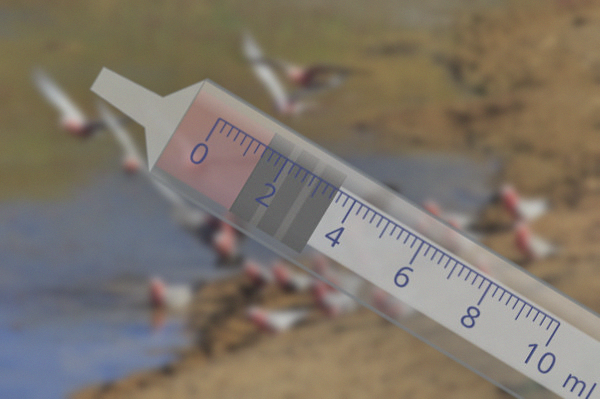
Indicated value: 1.4 mL
